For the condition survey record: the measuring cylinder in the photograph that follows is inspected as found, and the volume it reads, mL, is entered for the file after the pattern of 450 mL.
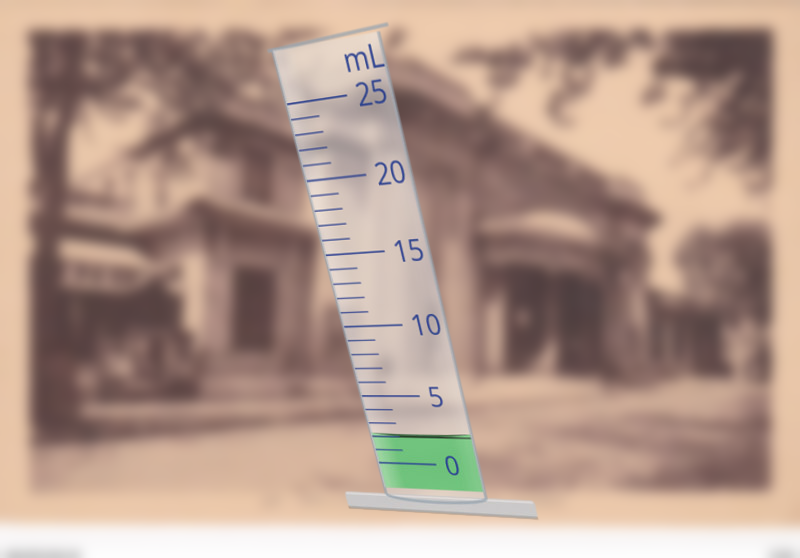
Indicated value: 2 mL
